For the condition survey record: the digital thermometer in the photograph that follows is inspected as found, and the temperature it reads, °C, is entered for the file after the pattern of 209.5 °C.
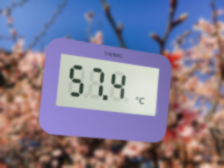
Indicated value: 57.4 °C
